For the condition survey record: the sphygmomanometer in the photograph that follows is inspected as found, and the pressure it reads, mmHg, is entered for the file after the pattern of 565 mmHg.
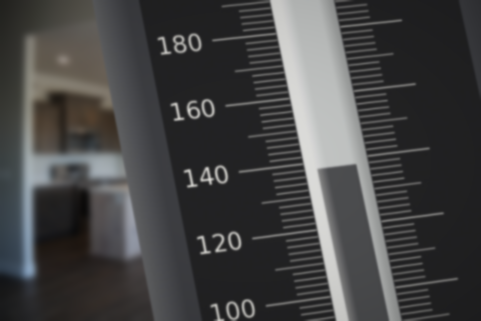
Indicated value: 138 mmHg
